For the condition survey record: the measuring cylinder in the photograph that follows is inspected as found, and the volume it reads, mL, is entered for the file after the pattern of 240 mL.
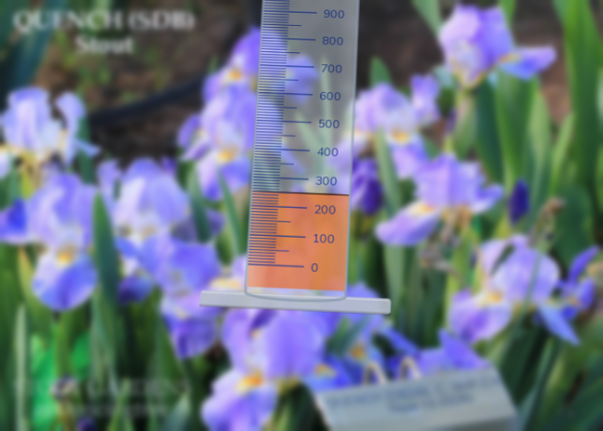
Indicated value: 250 mL
